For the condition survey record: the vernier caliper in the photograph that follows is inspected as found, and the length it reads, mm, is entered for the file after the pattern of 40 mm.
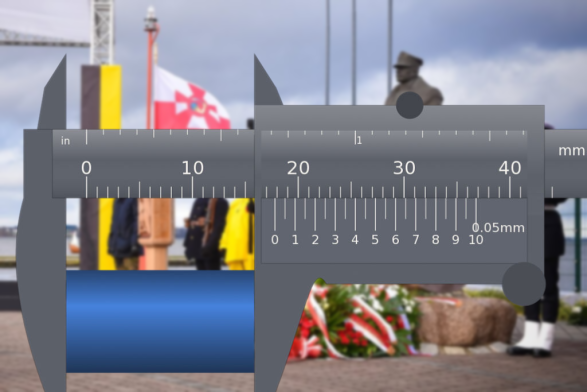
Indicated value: 17.8 mm
